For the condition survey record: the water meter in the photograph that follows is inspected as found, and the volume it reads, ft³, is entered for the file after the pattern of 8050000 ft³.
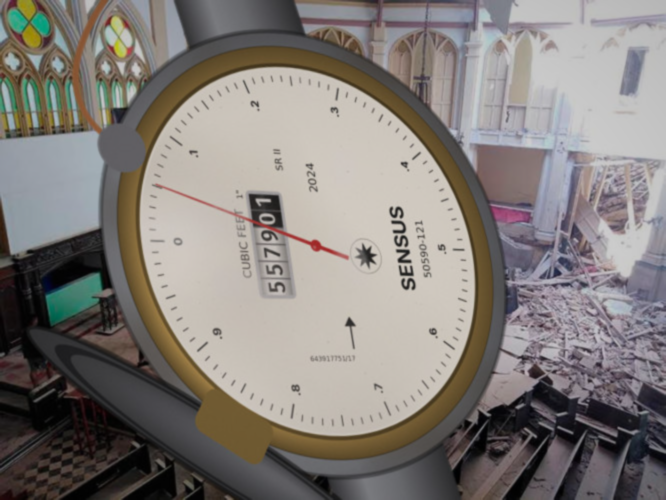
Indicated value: 557901.05 ft³
